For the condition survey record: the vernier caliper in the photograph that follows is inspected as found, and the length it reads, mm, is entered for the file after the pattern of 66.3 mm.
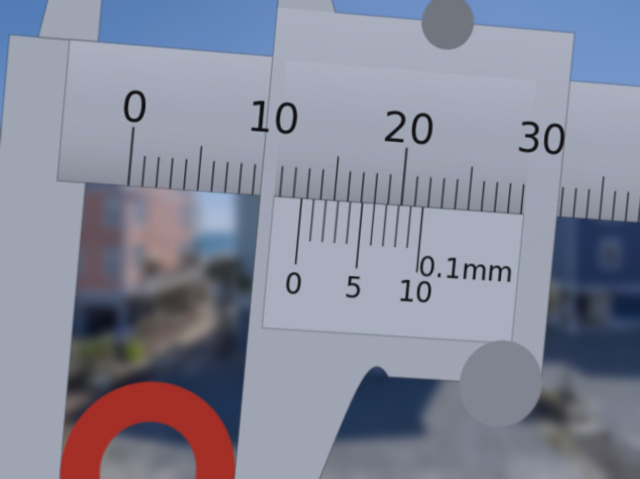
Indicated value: 12.6 mm
